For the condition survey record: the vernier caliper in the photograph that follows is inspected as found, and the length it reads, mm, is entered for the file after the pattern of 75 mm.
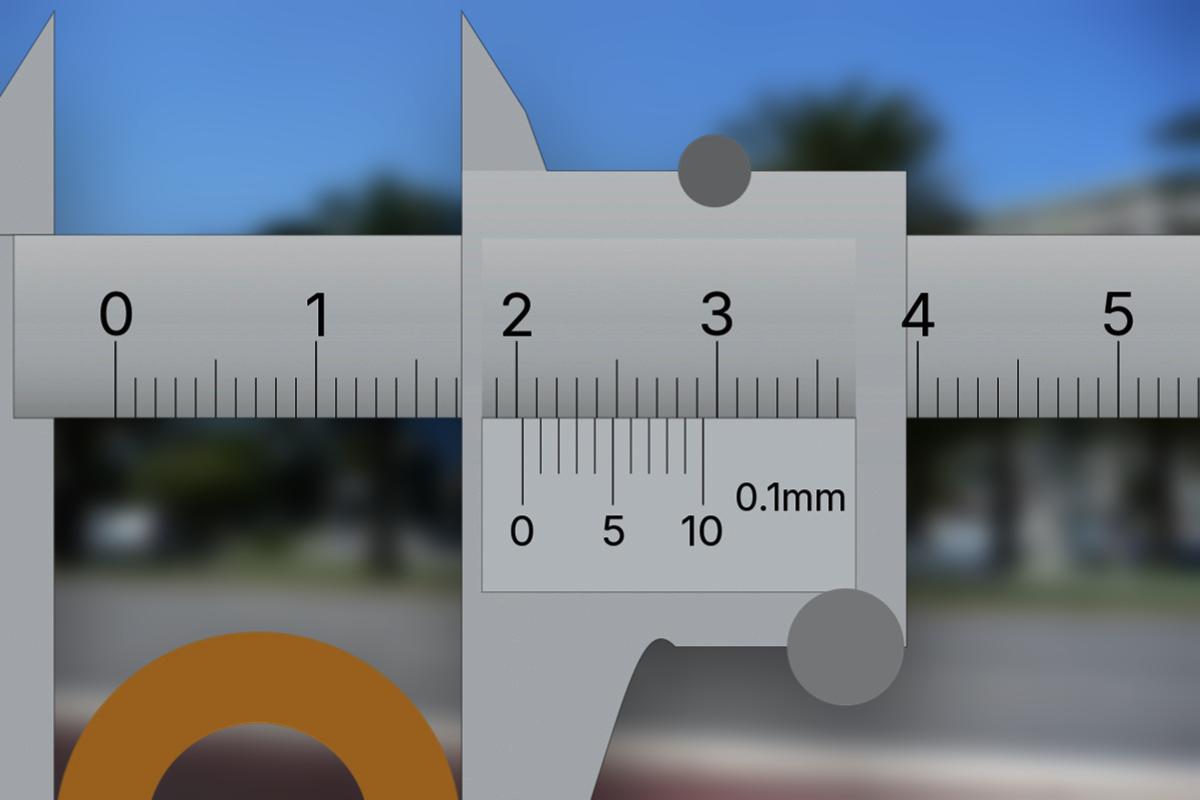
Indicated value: 20.3 mm
